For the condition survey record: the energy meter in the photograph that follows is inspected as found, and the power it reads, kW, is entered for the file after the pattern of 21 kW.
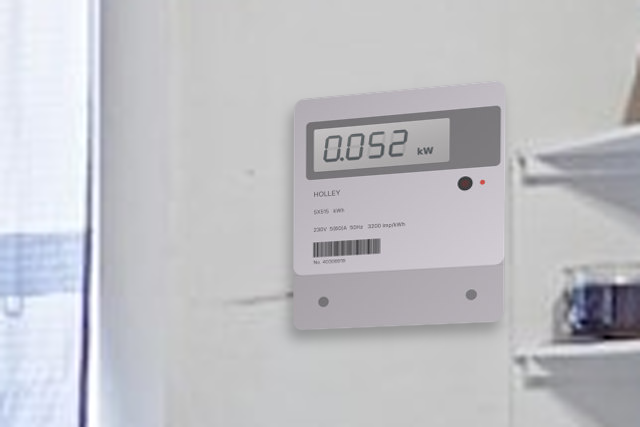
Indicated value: 0.052 kW
